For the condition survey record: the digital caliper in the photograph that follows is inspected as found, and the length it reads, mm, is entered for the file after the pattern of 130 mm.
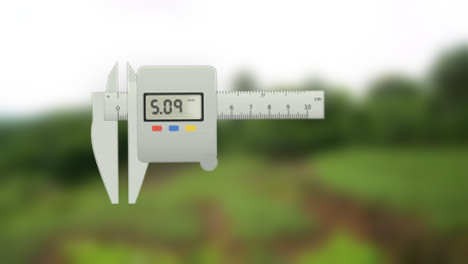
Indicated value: 5.09 mm
